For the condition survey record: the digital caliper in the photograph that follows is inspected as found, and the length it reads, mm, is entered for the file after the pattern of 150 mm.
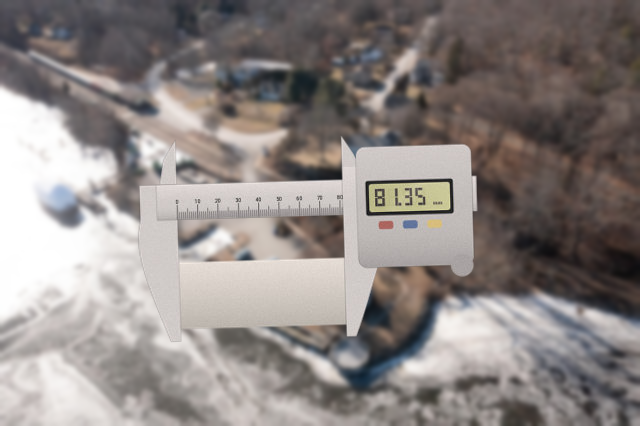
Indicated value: 81.35 mm
